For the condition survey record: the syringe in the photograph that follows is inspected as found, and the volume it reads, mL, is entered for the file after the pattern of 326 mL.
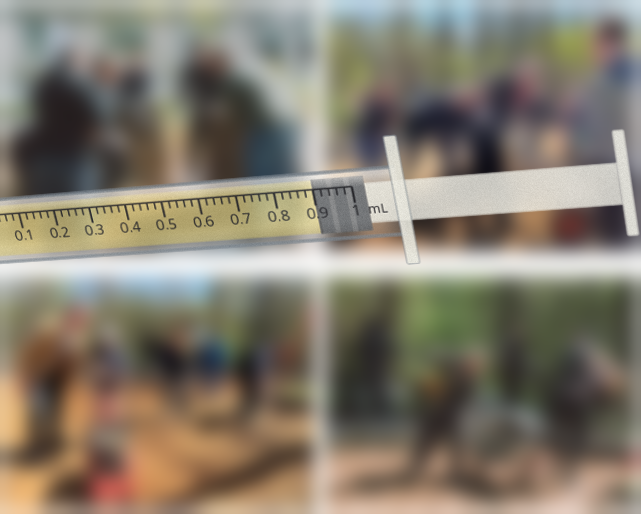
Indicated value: 0.9 mL
